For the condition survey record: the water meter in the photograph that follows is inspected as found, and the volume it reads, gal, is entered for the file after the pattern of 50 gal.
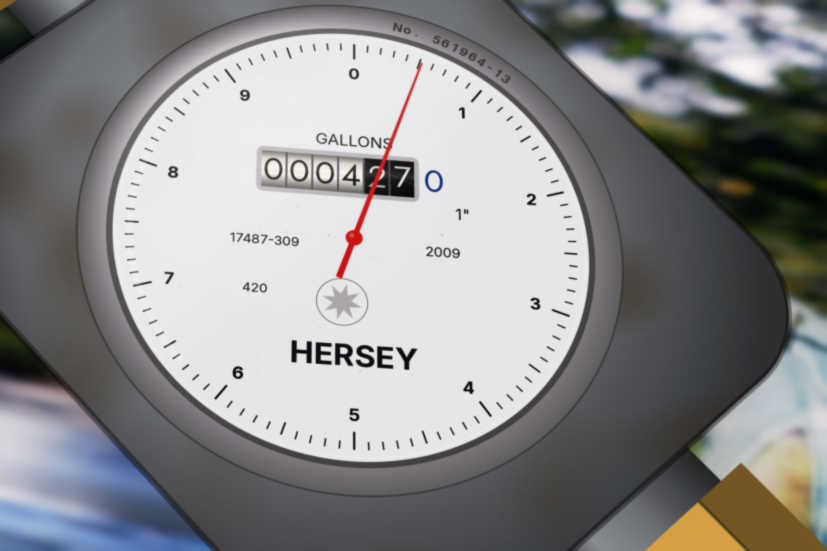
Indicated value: 4270.5 gal
